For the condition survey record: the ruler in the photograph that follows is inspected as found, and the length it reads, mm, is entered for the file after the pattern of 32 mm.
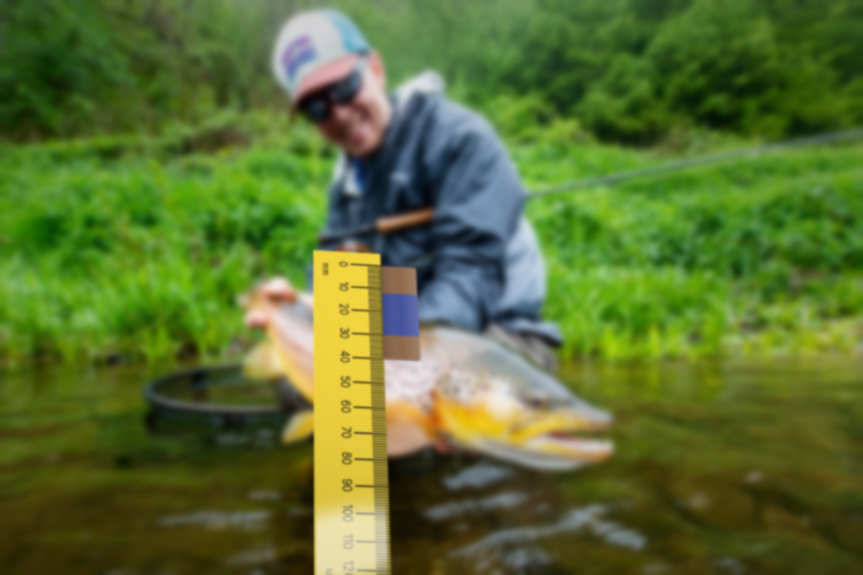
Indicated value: 40 mm
